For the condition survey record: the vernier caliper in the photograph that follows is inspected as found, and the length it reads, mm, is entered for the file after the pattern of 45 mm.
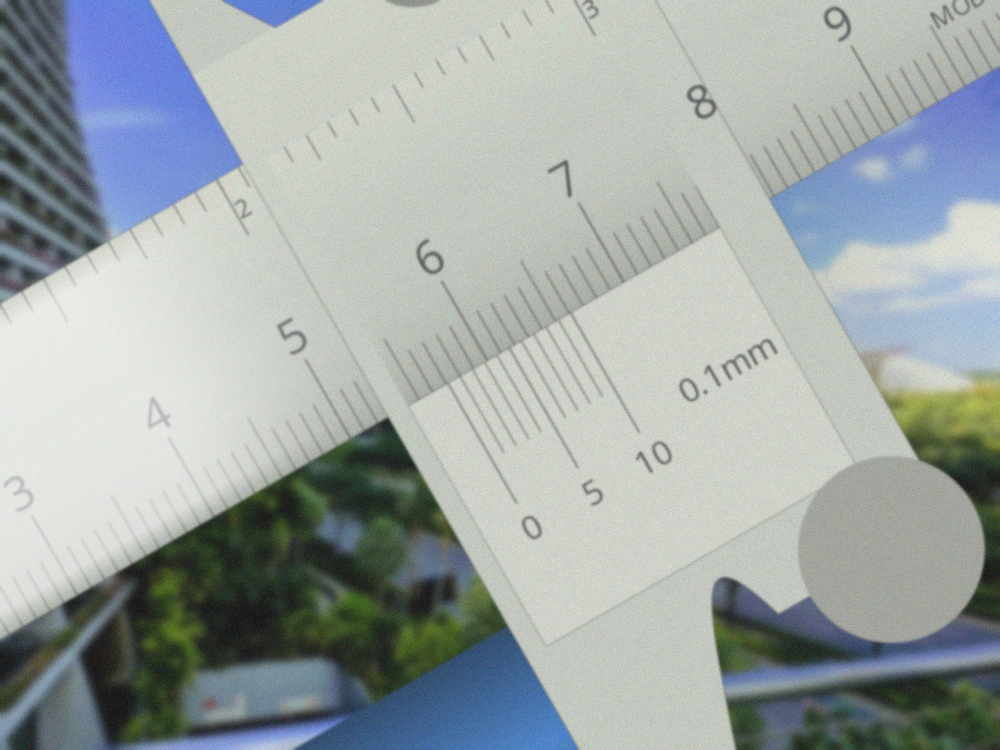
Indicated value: 57.1 mm
